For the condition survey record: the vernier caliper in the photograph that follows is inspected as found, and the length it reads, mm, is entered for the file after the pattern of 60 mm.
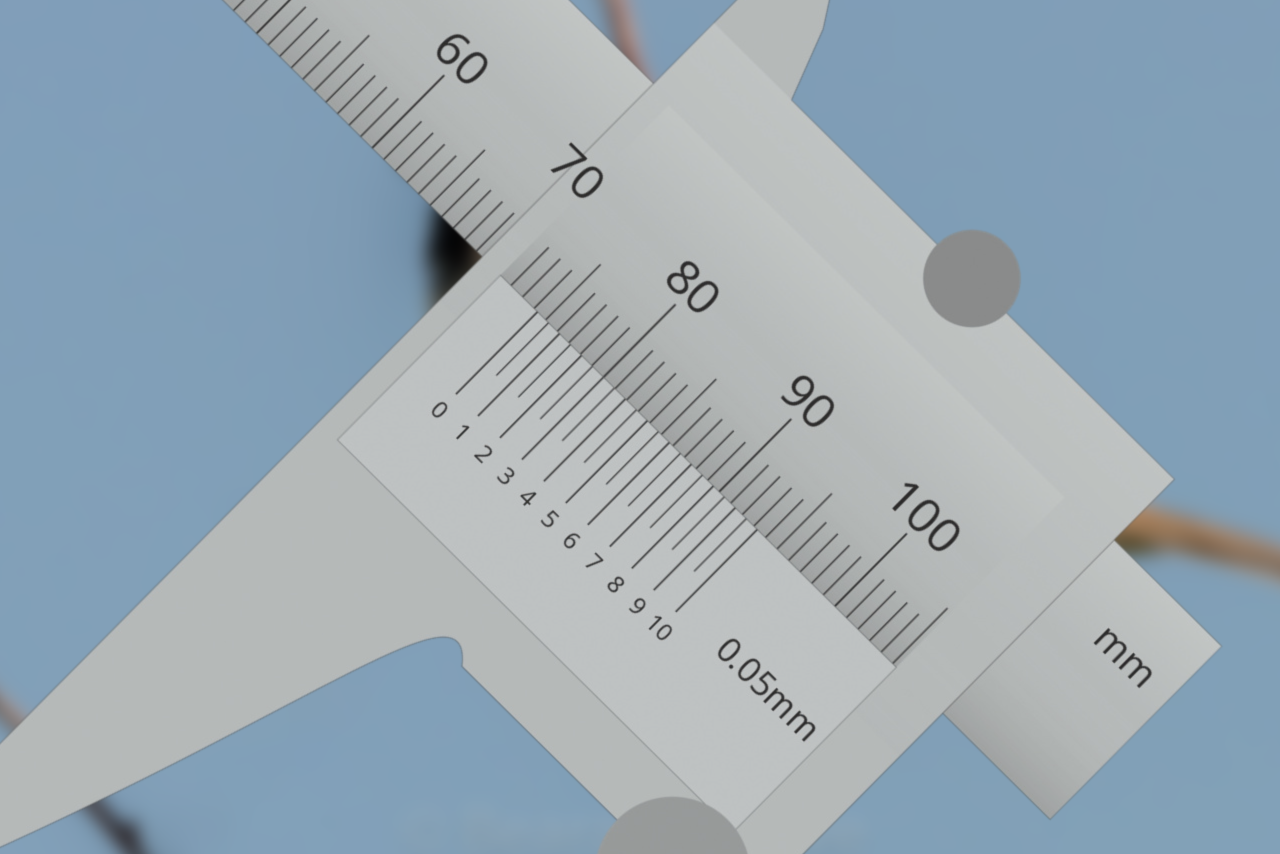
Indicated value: 74.3 mm
